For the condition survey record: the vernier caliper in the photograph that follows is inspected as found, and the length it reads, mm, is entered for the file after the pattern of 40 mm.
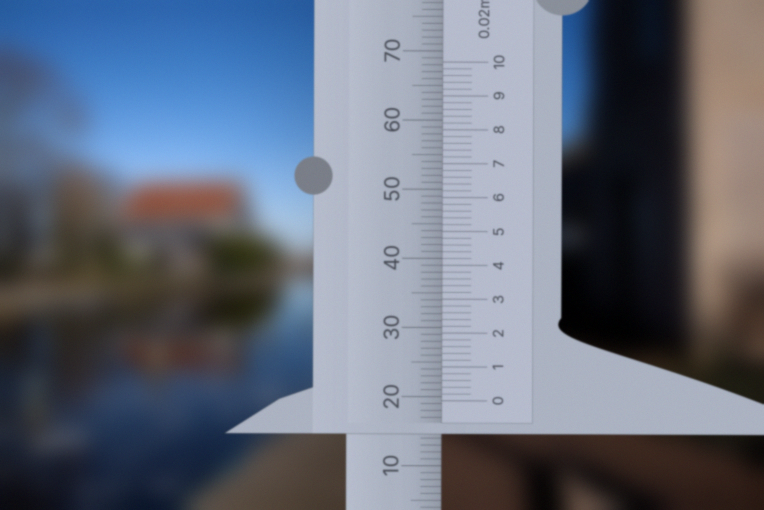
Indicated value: 19.4 mm
